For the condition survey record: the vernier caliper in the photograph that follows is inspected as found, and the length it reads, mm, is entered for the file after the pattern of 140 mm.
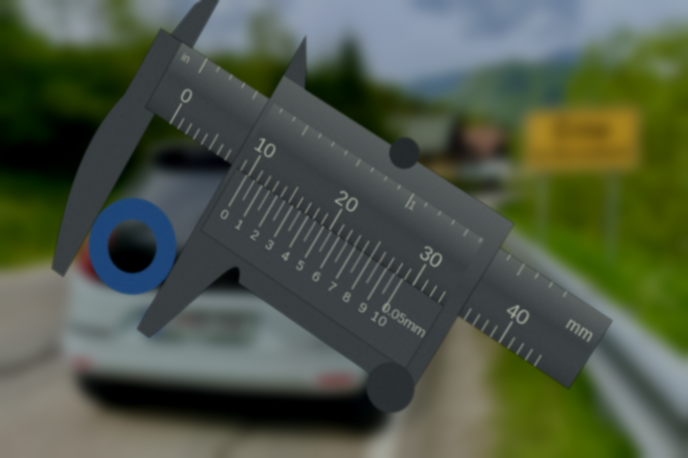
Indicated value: 9.8 mm
